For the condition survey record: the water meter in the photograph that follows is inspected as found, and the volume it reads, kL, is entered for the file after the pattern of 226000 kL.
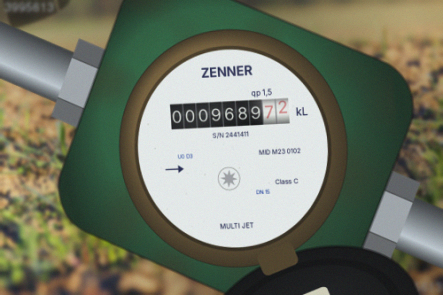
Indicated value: 9689.72 kL
